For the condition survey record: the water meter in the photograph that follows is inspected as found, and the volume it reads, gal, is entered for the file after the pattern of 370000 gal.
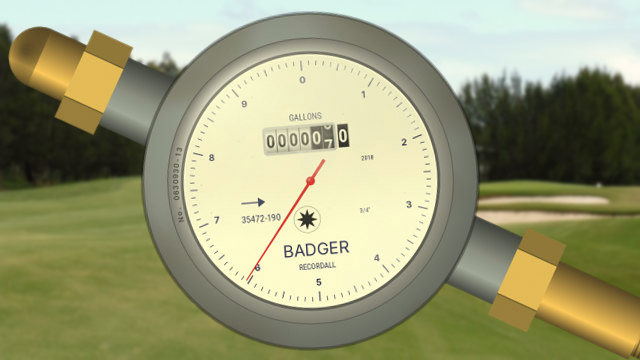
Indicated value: 66.0 gal
